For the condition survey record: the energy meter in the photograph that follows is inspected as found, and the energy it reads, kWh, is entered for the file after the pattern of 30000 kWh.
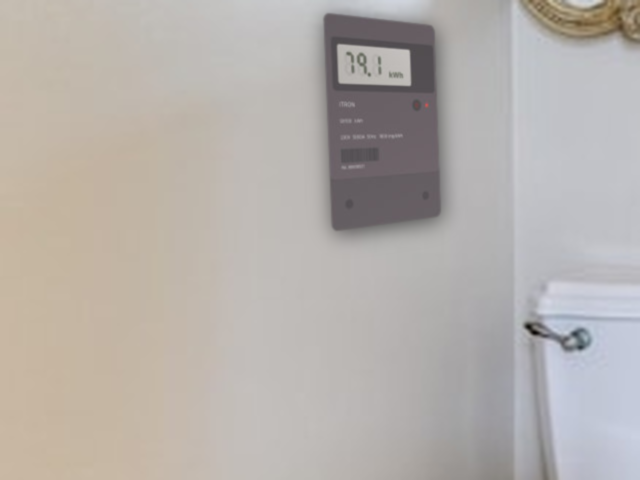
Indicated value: 79.1 kWh
